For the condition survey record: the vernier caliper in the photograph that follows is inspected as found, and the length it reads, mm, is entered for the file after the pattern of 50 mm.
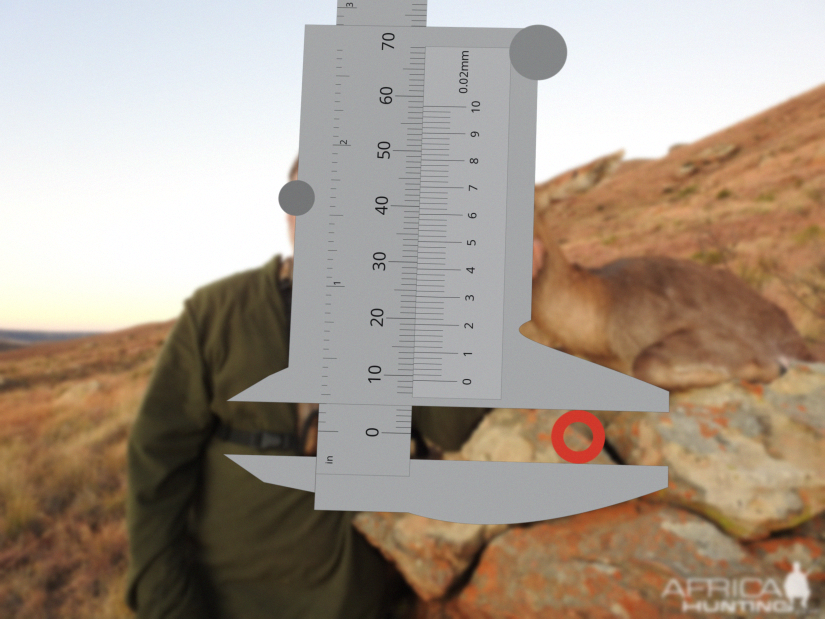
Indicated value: 9.2 mm
